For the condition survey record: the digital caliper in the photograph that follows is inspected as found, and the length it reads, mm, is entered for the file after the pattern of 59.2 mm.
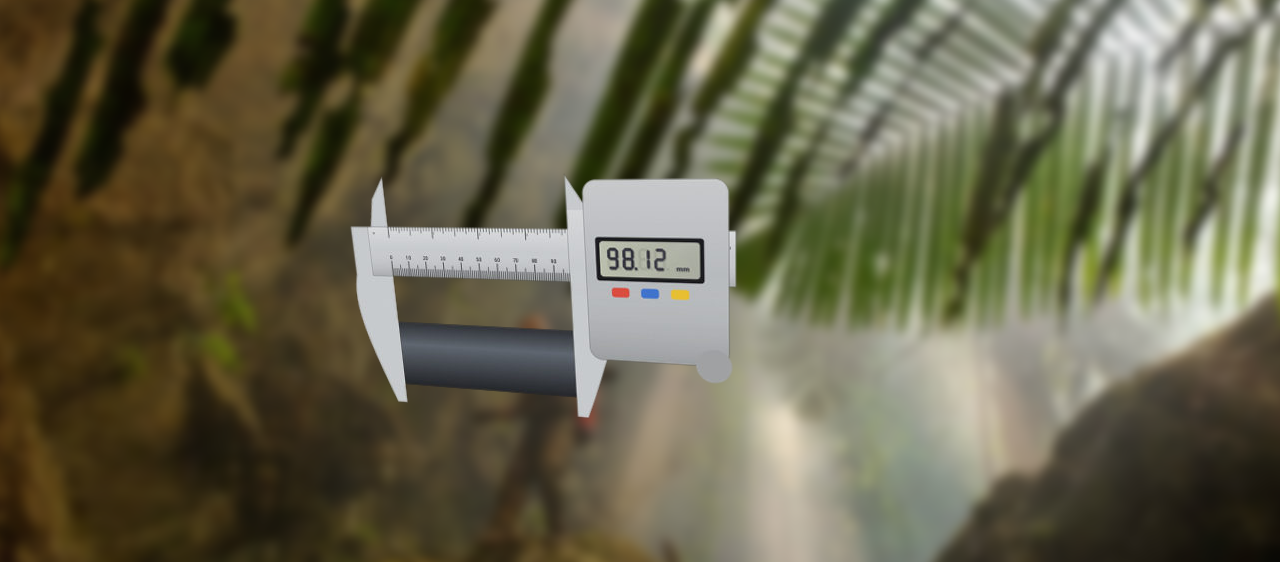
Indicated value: 98.12 mm
